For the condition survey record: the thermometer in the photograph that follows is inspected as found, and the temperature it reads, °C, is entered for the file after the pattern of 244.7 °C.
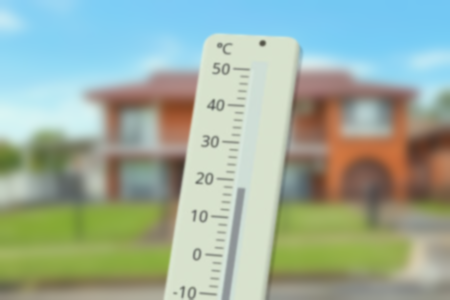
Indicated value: 18 °C
